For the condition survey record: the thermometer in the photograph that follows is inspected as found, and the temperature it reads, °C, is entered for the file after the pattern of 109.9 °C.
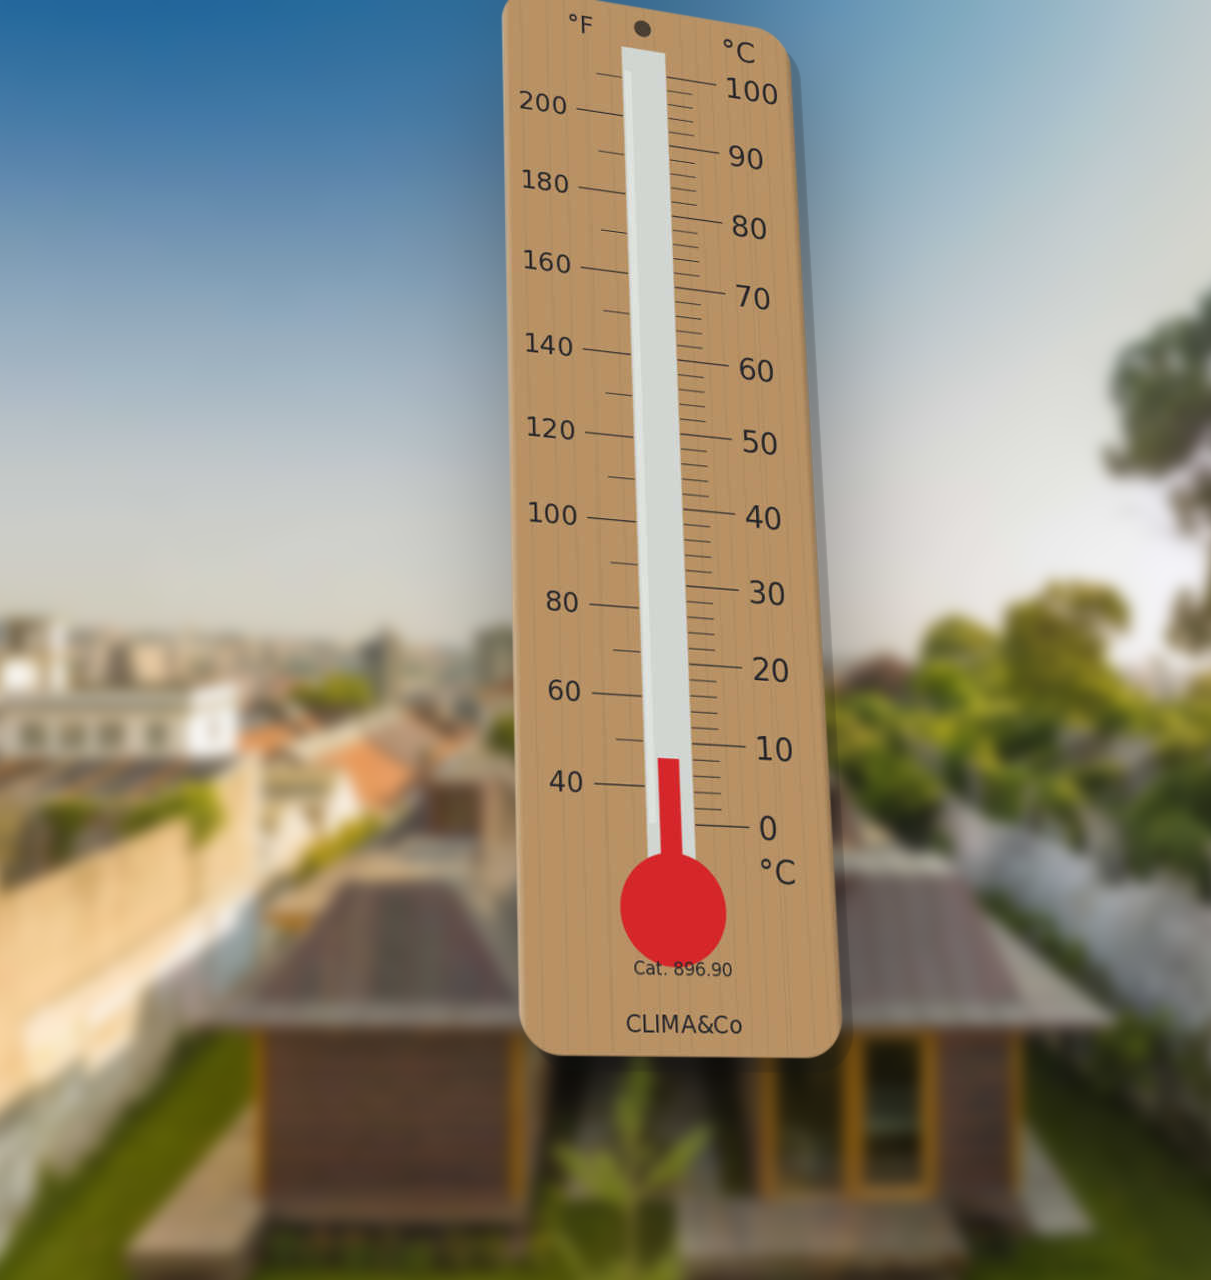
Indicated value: 8 °C
